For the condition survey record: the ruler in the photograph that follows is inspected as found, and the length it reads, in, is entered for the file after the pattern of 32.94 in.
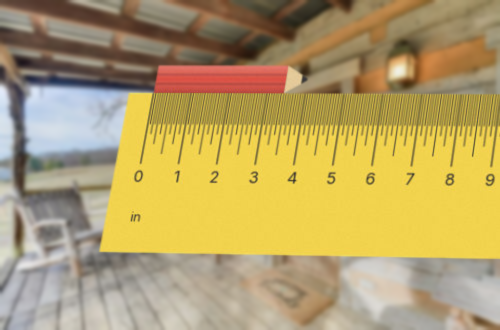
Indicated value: 4 in
